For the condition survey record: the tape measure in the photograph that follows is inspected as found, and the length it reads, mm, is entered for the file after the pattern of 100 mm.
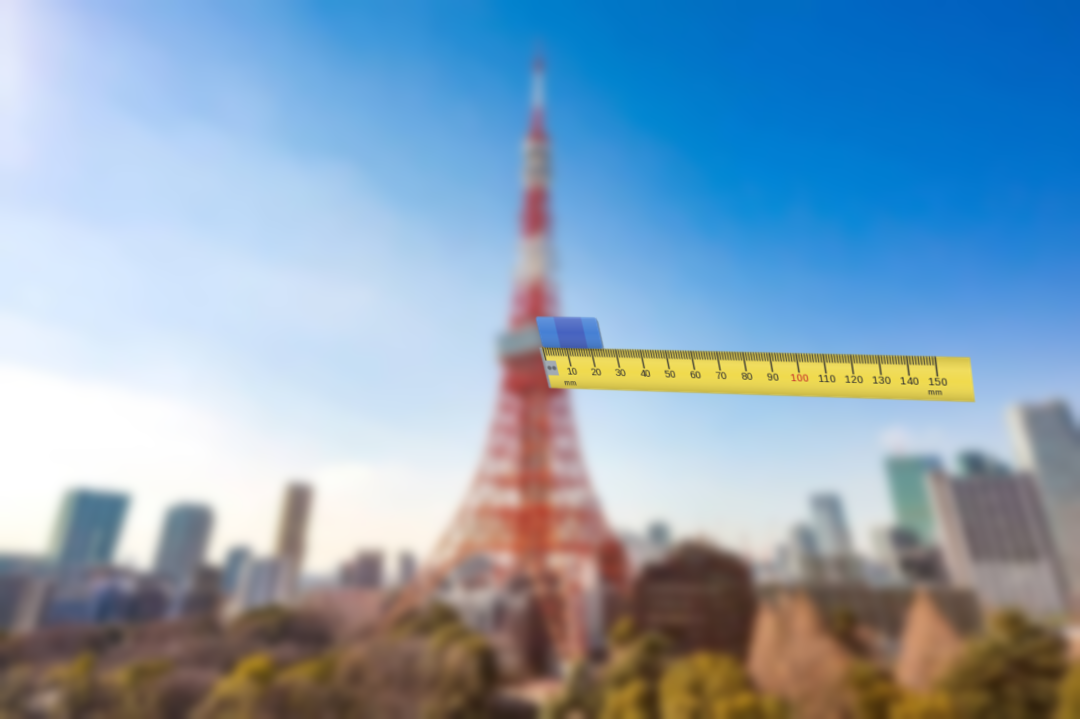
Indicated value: 25 mm
